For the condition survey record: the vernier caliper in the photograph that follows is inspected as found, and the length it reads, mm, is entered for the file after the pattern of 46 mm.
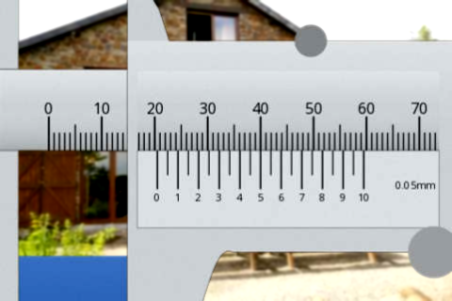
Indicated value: 20.5 mm
